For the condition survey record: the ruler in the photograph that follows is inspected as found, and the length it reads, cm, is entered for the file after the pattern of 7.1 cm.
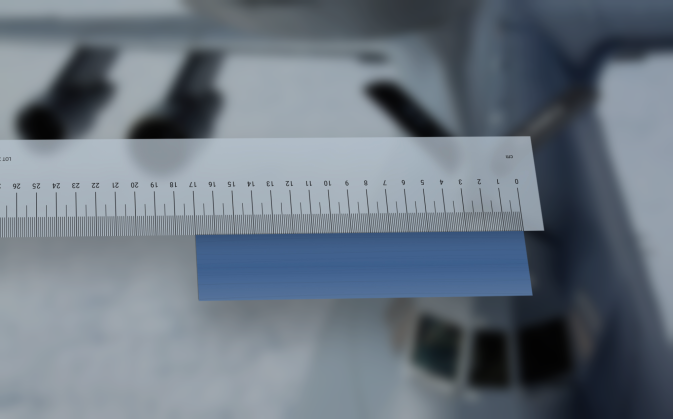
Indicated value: 17 cm
